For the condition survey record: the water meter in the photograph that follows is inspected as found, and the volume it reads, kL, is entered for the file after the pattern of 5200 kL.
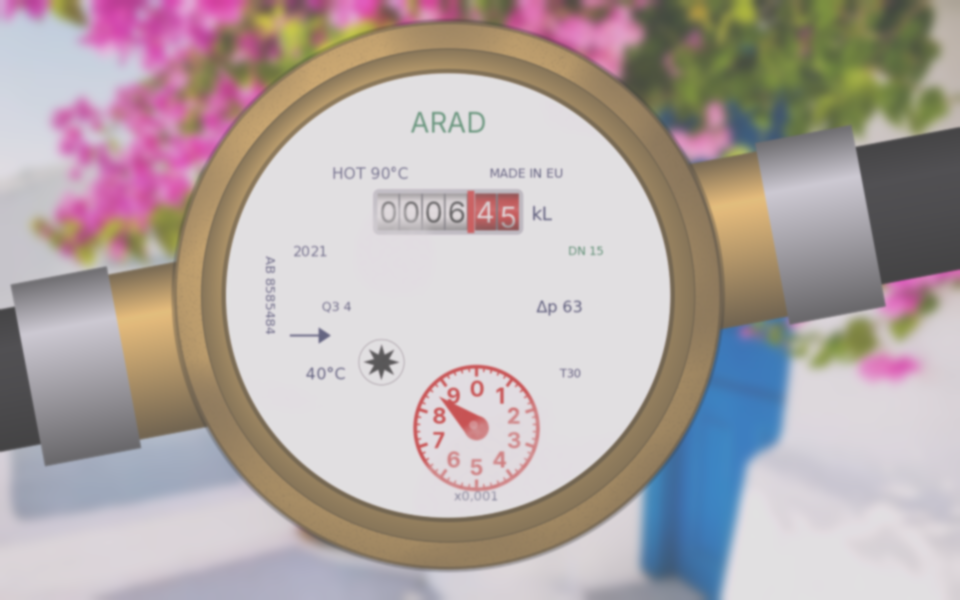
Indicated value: 6.448 kL
